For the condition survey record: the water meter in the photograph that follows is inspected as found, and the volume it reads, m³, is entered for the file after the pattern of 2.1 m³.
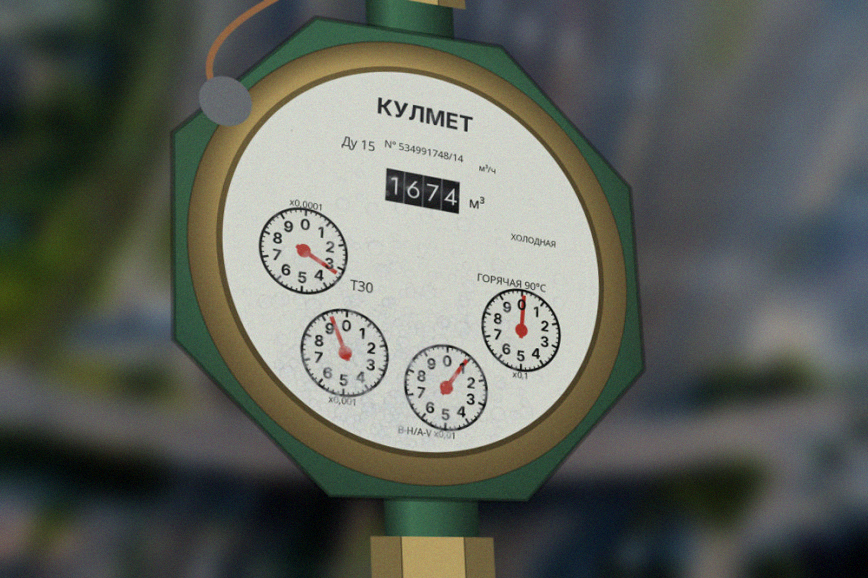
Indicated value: 1674.0093 m³
